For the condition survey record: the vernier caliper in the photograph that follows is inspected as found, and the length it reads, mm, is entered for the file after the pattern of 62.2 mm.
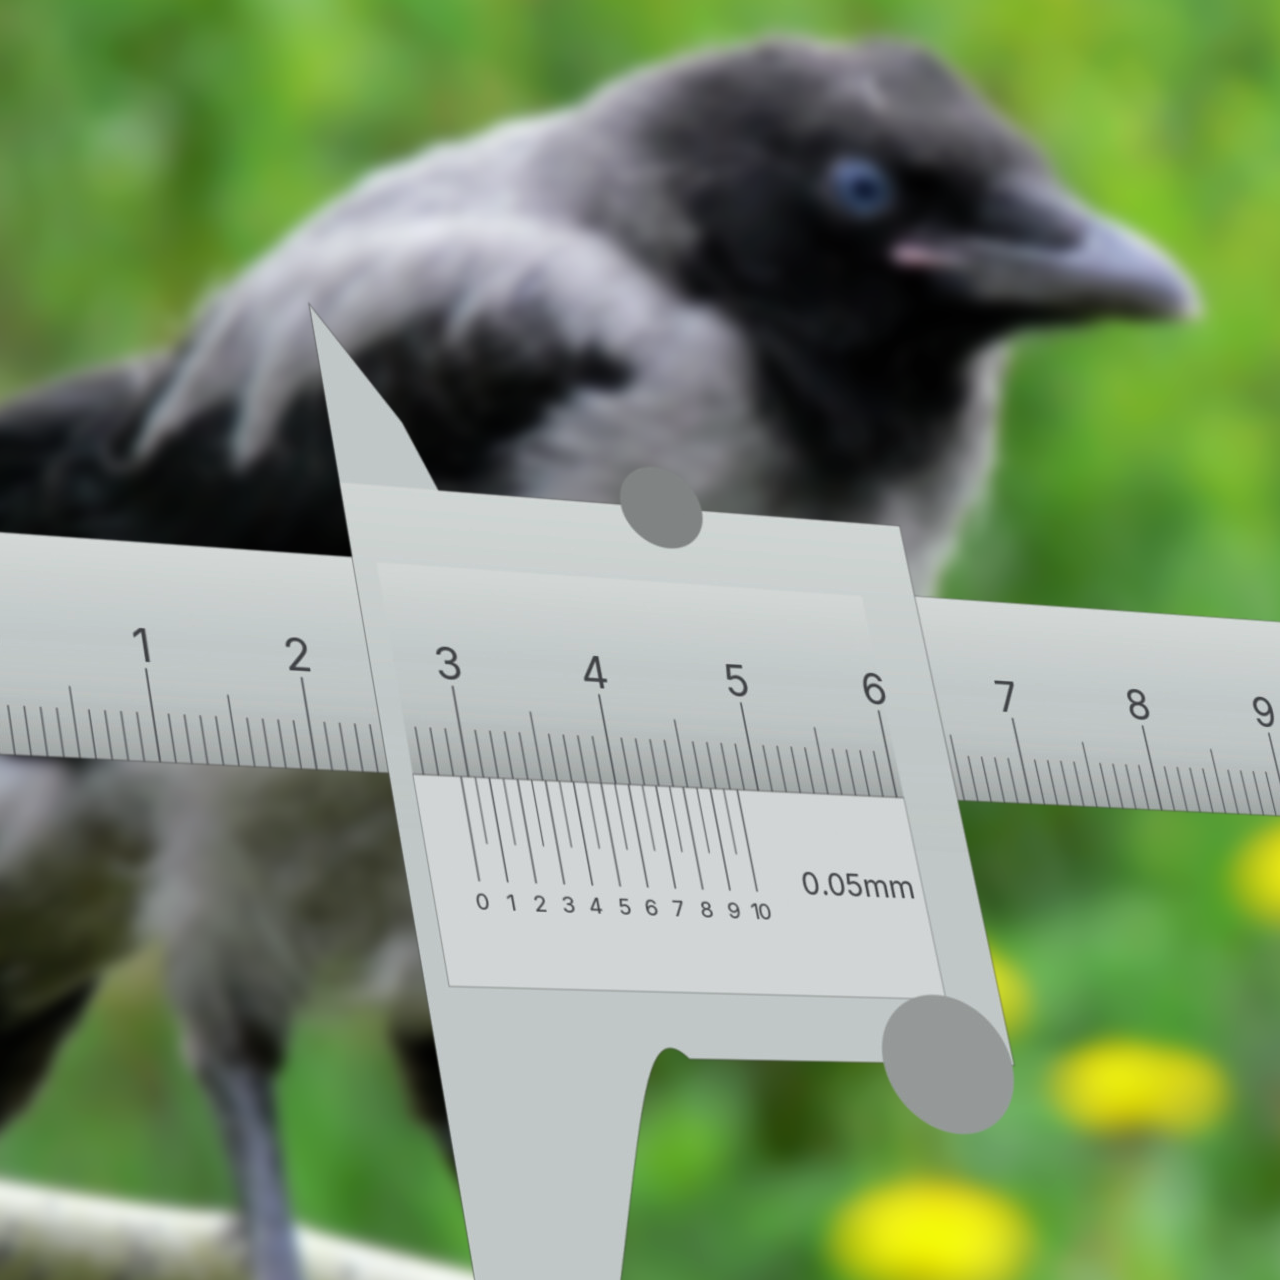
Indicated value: 29.5 mm
